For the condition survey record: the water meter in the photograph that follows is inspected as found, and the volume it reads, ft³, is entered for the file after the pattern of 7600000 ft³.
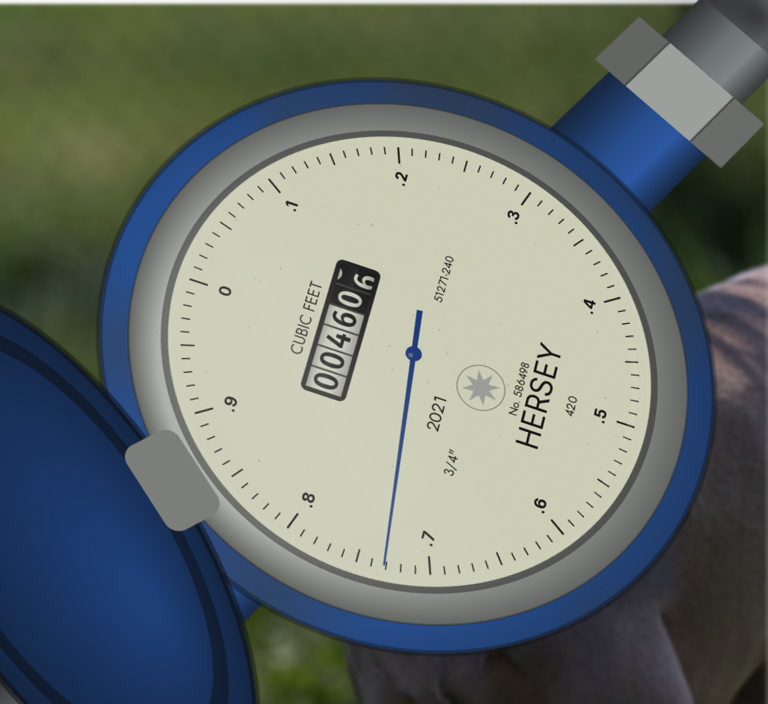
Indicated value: 4605.73 ft³
